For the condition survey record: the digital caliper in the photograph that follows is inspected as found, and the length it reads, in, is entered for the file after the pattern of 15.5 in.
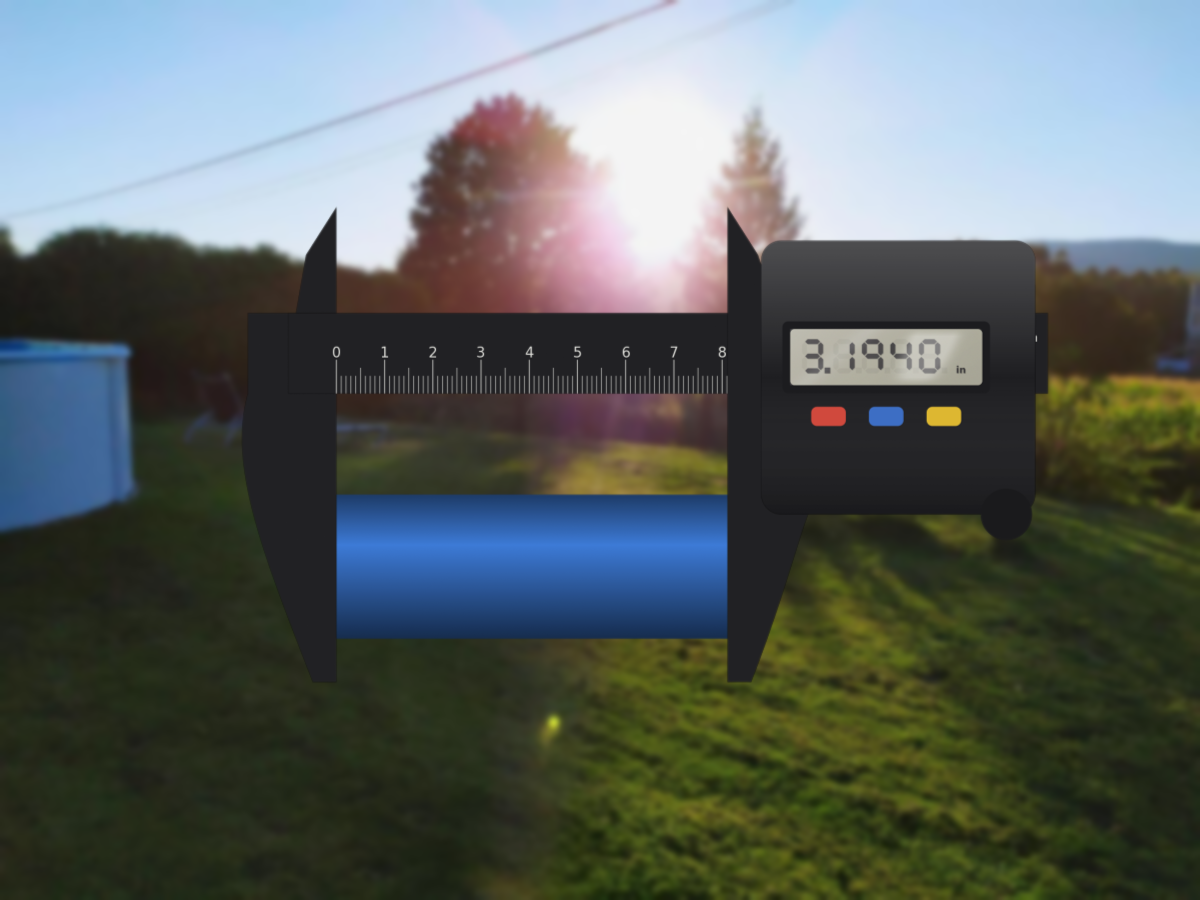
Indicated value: 3.1940 in
